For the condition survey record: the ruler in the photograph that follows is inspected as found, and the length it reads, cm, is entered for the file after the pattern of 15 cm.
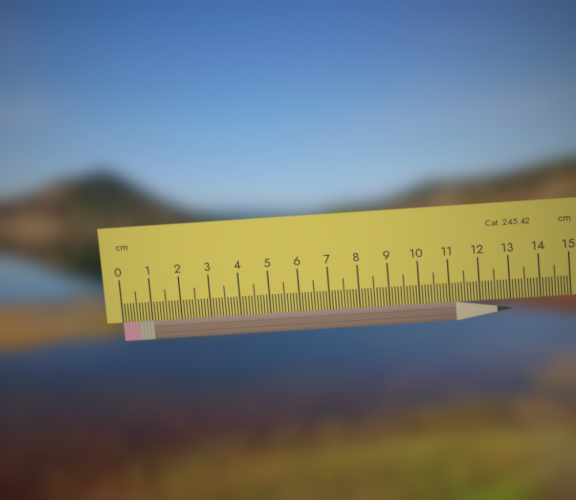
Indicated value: 13 cm
